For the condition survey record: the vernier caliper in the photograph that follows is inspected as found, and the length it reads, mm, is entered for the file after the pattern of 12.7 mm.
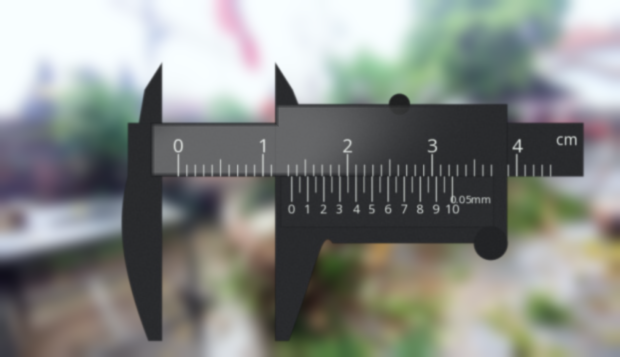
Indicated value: 13.4 mm
